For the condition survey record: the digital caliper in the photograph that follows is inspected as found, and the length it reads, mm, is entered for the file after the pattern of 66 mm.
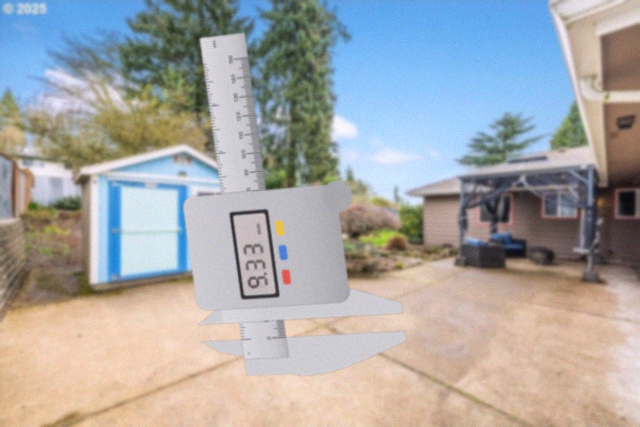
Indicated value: 9.33 mm
